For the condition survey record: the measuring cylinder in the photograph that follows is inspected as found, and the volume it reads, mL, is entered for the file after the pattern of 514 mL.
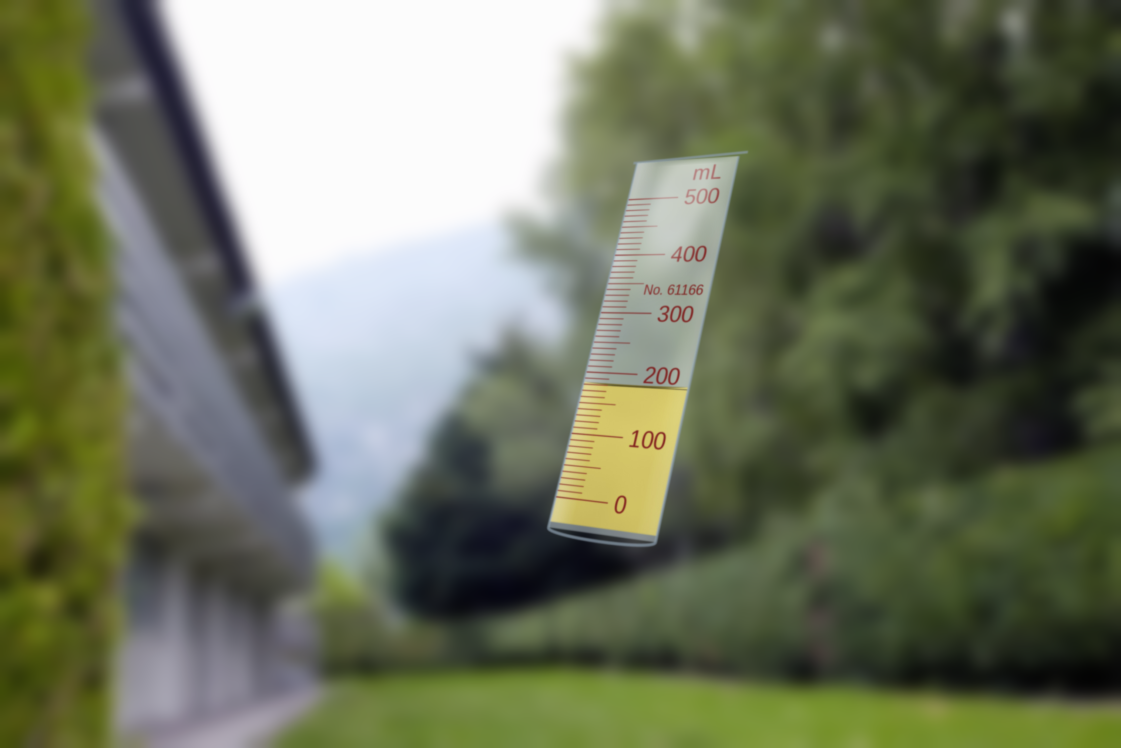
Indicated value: 180 mL
